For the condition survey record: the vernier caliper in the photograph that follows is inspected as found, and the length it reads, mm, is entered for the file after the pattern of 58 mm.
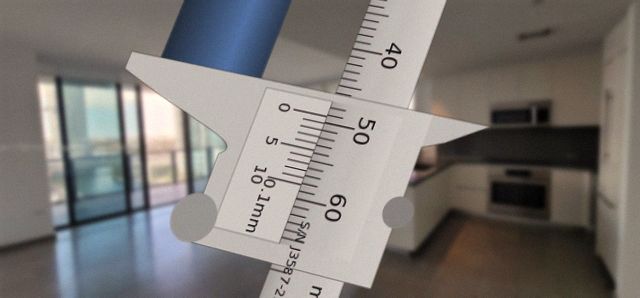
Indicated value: 49.2 mm
